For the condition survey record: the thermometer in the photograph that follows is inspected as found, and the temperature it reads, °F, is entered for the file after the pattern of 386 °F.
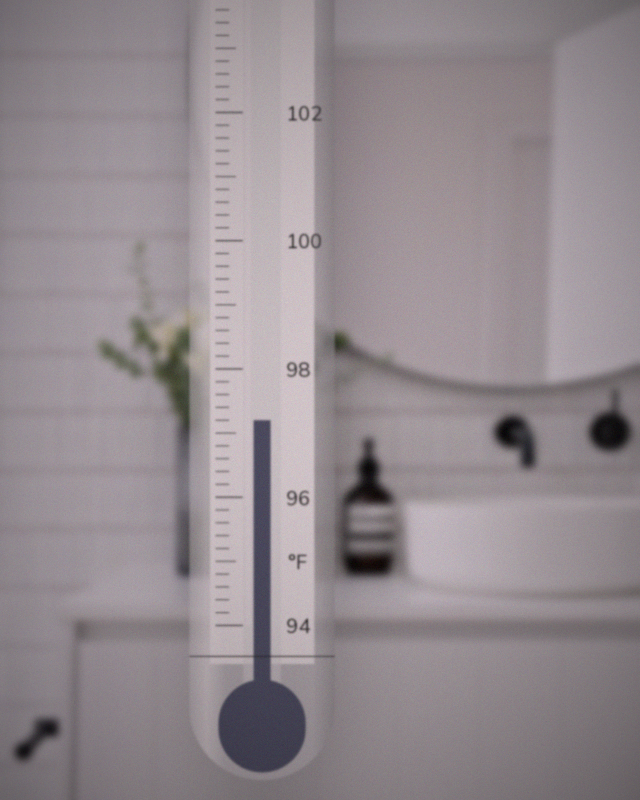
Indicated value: 97.2 °F
